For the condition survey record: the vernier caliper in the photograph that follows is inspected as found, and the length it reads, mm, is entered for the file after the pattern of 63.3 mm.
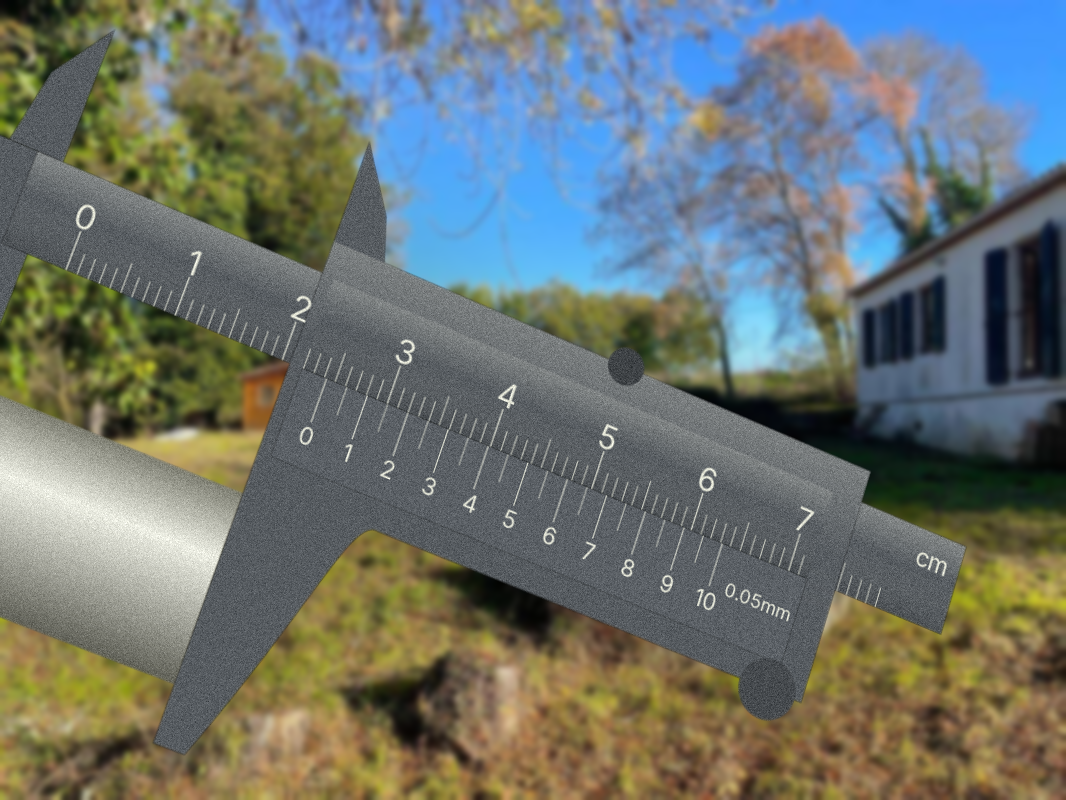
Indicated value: 24.2 mm
